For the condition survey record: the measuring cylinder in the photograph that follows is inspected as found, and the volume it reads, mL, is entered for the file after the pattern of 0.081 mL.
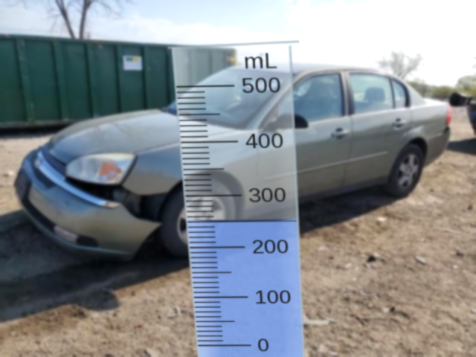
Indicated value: 250 mL
